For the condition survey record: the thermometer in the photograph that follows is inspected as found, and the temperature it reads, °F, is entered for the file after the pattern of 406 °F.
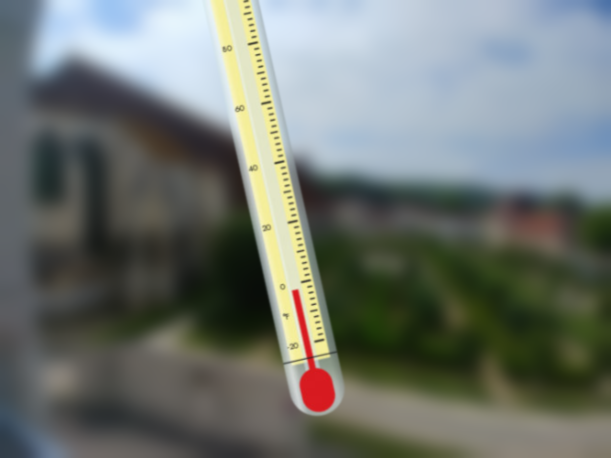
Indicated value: -2 °F
